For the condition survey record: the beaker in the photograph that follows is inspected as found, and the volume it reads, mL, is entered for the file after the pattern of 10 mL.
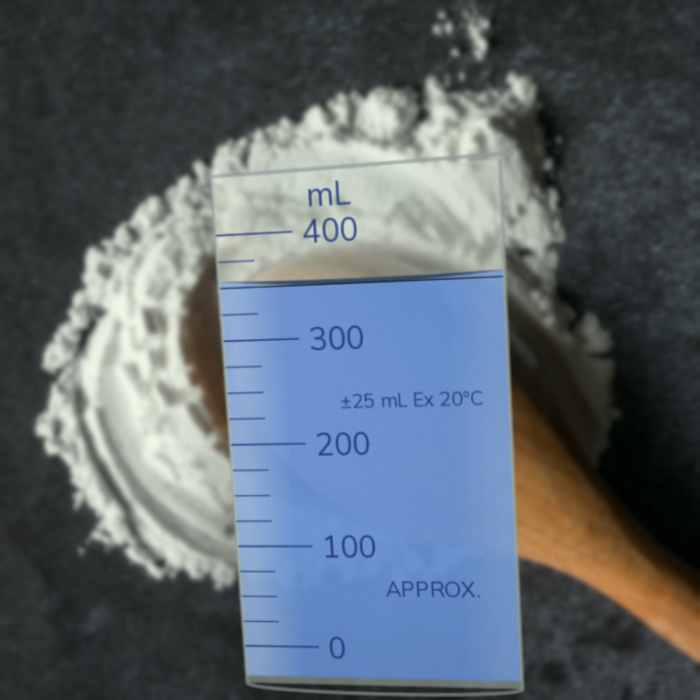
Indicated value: 350 mL
